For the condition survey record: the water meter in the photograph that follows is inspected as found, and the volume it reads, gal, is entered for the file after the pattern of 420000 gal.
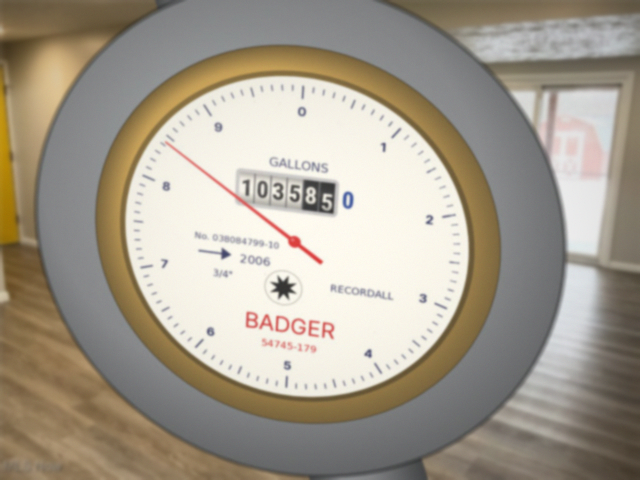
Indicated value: 1035848.4 gal
